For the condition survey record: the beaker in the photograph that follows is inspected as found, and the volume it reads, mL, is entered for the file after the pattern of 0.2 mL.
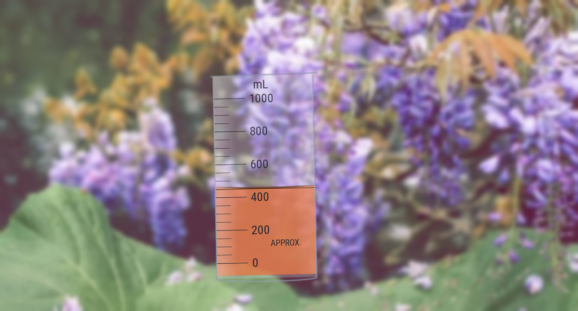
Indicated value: 450 mL
